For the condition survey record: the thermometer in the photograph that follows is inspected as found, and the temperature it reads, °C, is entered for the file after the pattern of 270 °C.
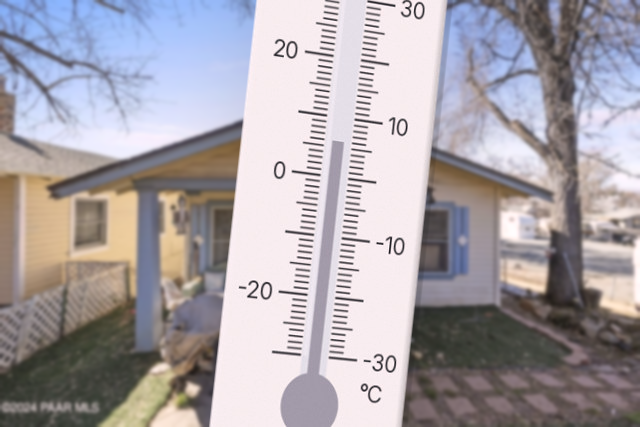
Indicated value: 6 °C
